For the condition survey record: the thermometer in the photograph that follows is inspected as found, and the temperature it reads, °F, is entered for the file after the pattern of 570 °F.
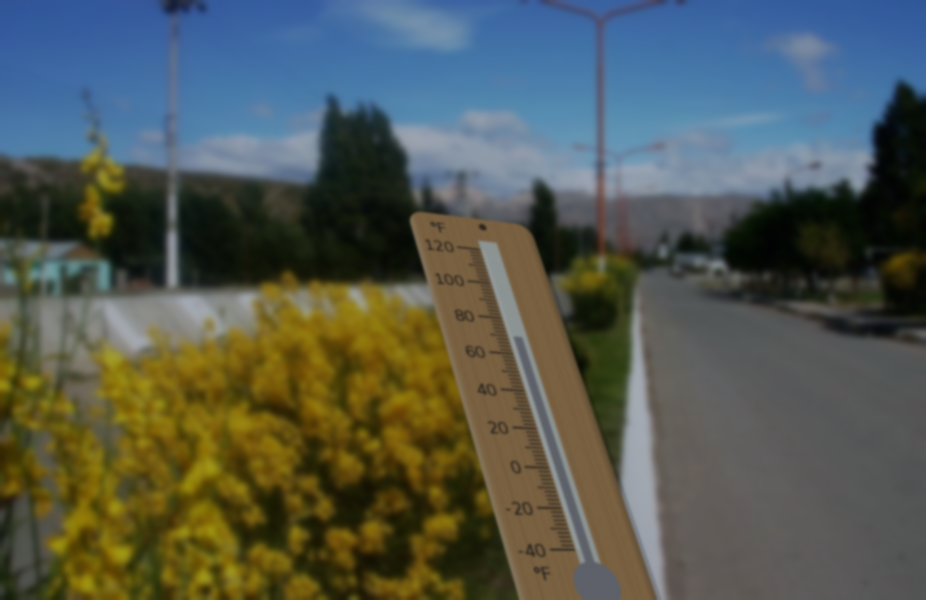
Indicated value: 70 °F
